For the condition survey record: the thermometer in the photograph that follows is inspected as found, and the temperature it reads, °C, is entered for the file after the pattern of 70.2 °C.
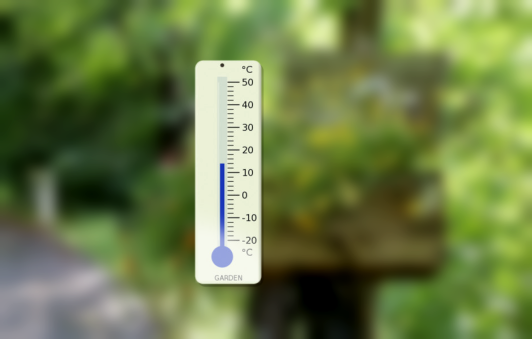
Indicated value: 14 °C
